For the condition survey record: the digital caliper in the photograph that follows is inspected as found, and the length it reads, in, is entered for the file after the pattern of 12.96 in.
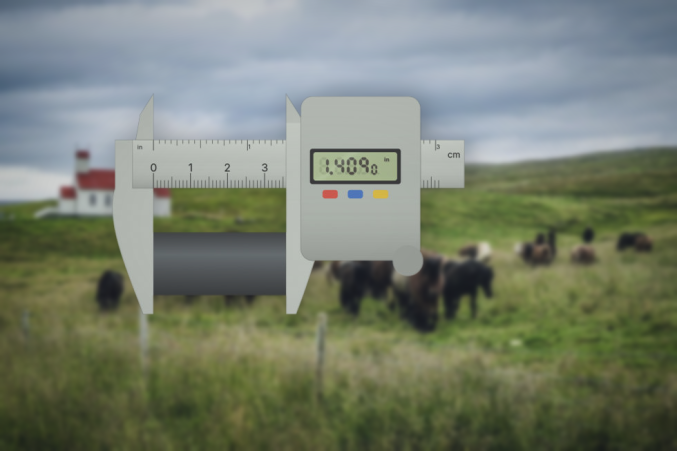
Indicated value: 1.4090 in
